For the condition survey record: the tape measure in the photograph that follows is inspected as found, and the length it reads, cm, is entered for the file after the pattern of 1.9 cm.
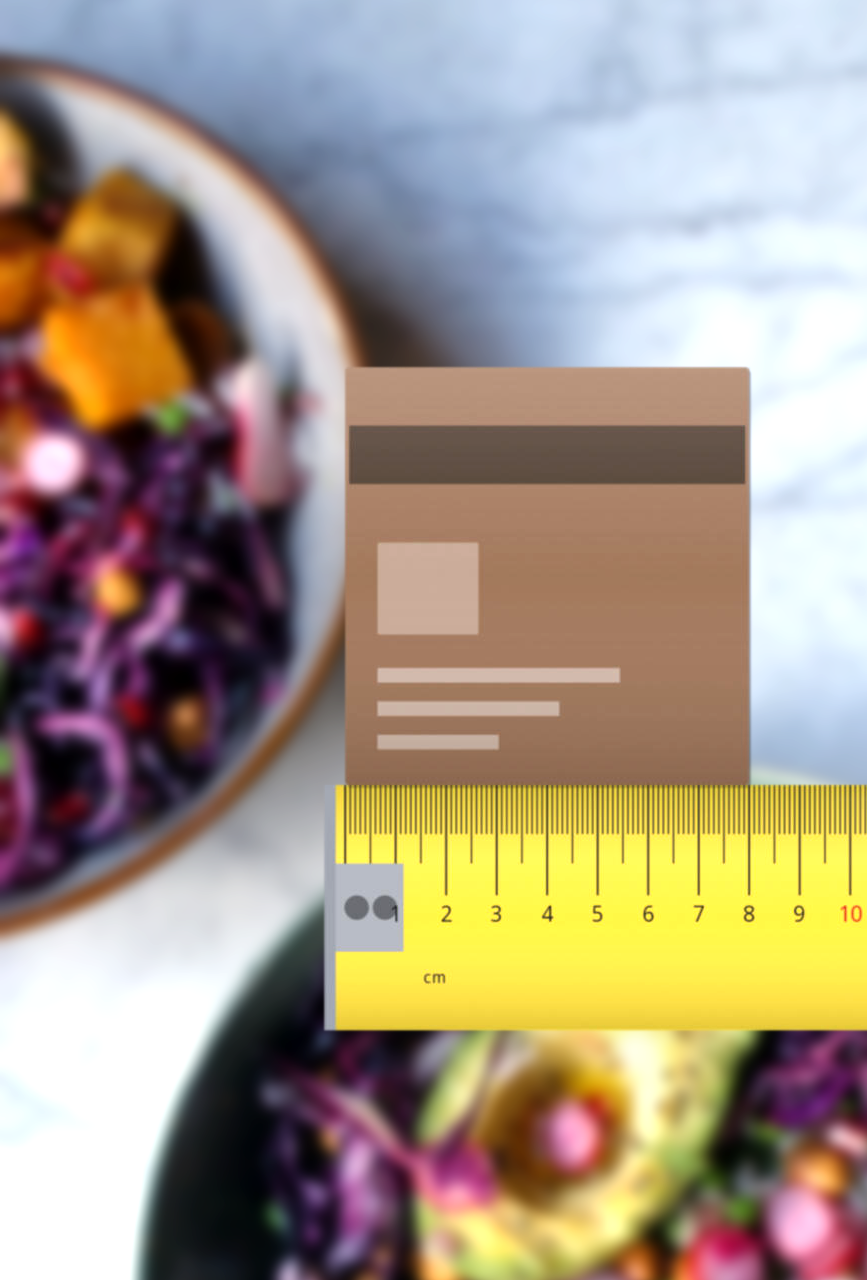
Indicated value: 8 cm
